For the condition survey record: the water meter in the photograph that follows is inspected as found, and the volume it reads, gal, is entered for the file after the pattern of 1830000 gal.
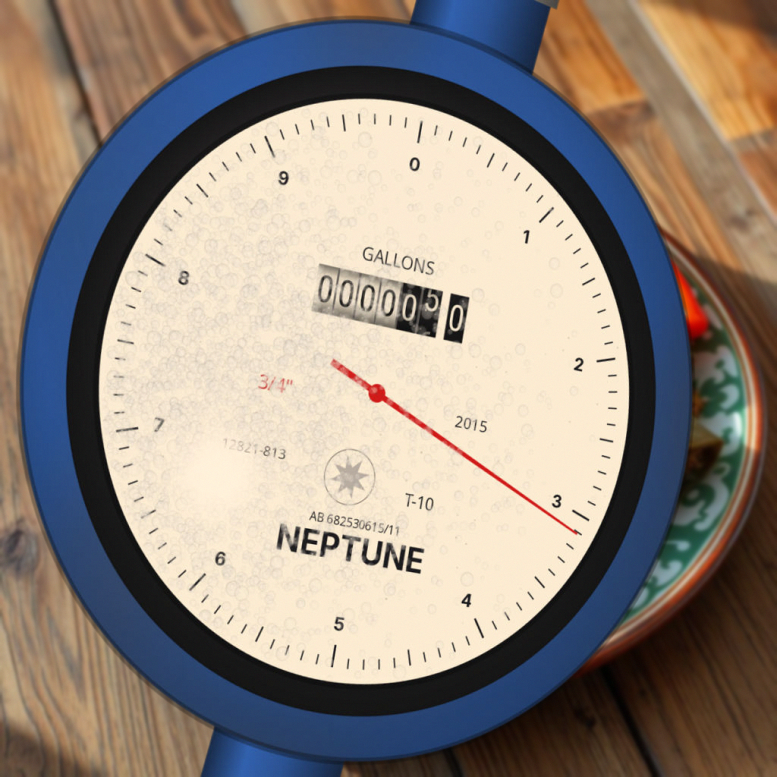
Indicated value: 53.1 gal
